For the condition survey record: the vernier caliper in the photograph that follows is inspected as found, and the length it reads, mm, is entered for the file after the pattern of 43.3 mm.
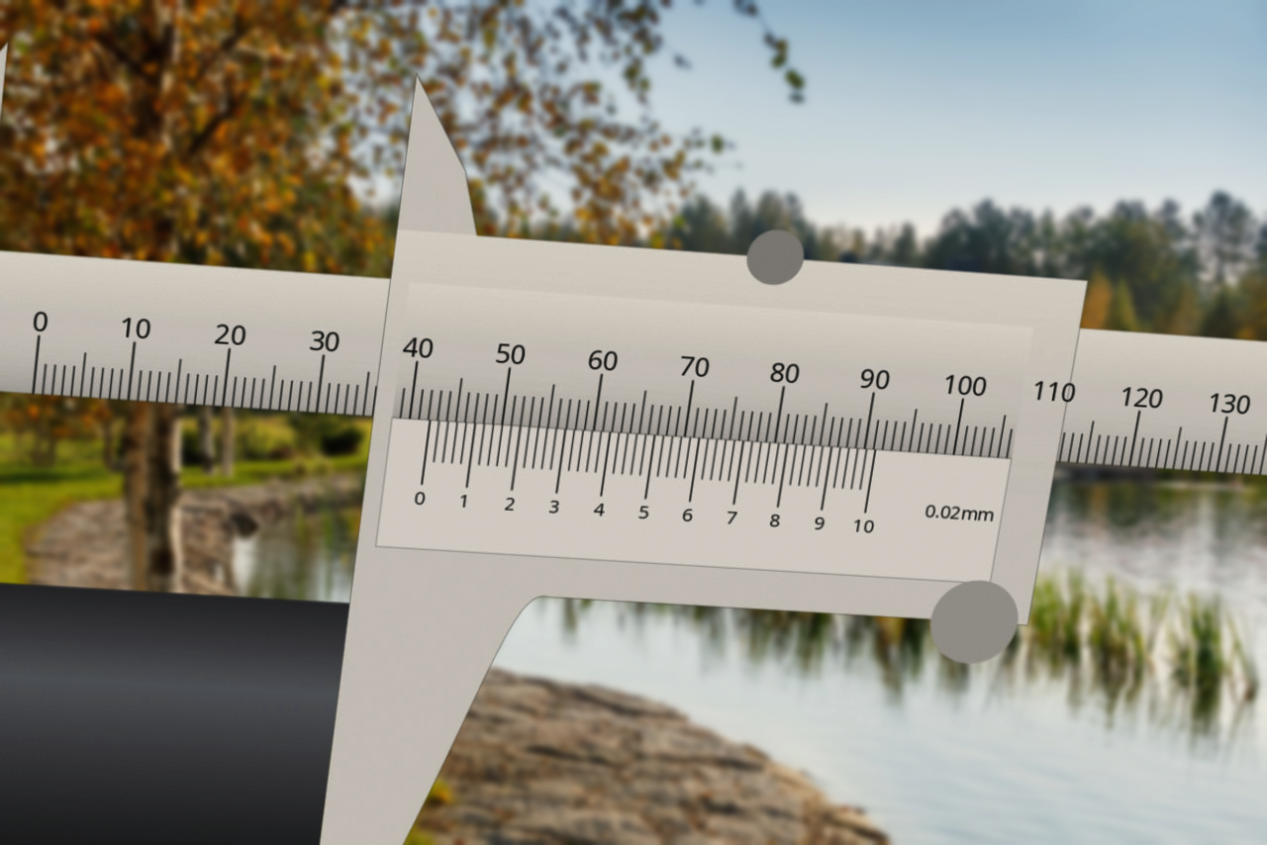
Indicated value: 42.2 mm
